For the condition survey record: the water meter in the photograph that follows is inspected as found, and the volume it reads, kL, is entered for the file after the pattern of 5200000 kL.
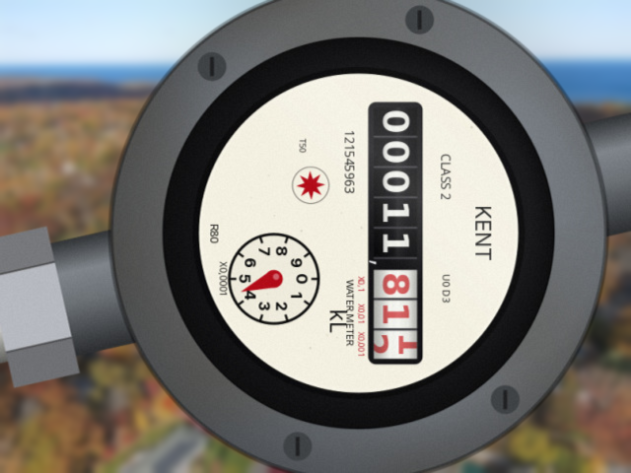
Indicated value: 11.8114 kL
